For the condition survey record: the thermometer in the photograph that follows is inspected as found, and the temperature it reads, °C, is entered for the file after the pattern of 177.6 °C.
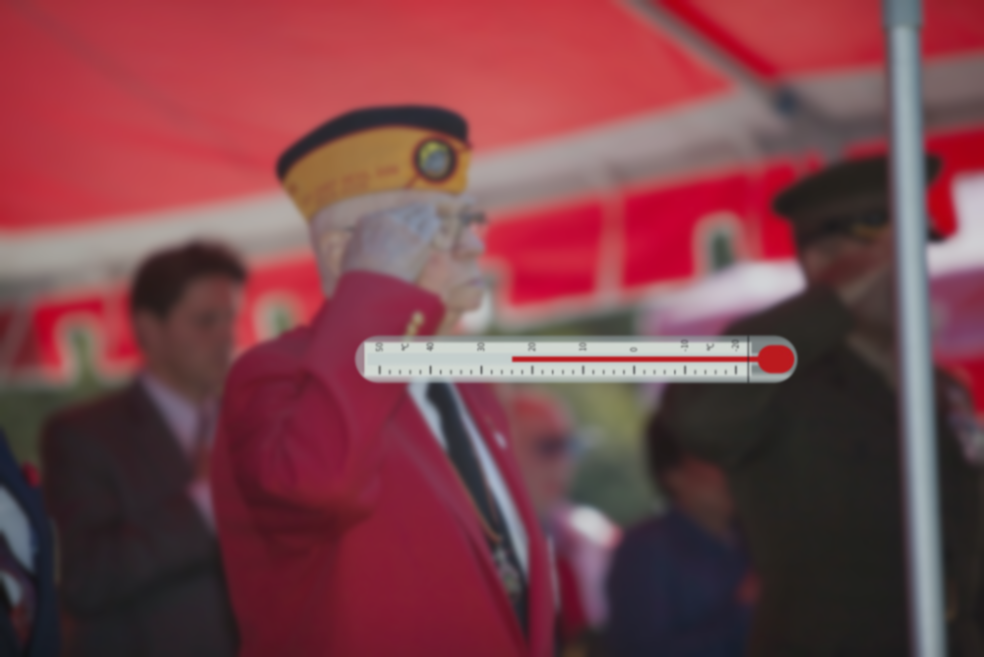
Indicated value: 24 °C
